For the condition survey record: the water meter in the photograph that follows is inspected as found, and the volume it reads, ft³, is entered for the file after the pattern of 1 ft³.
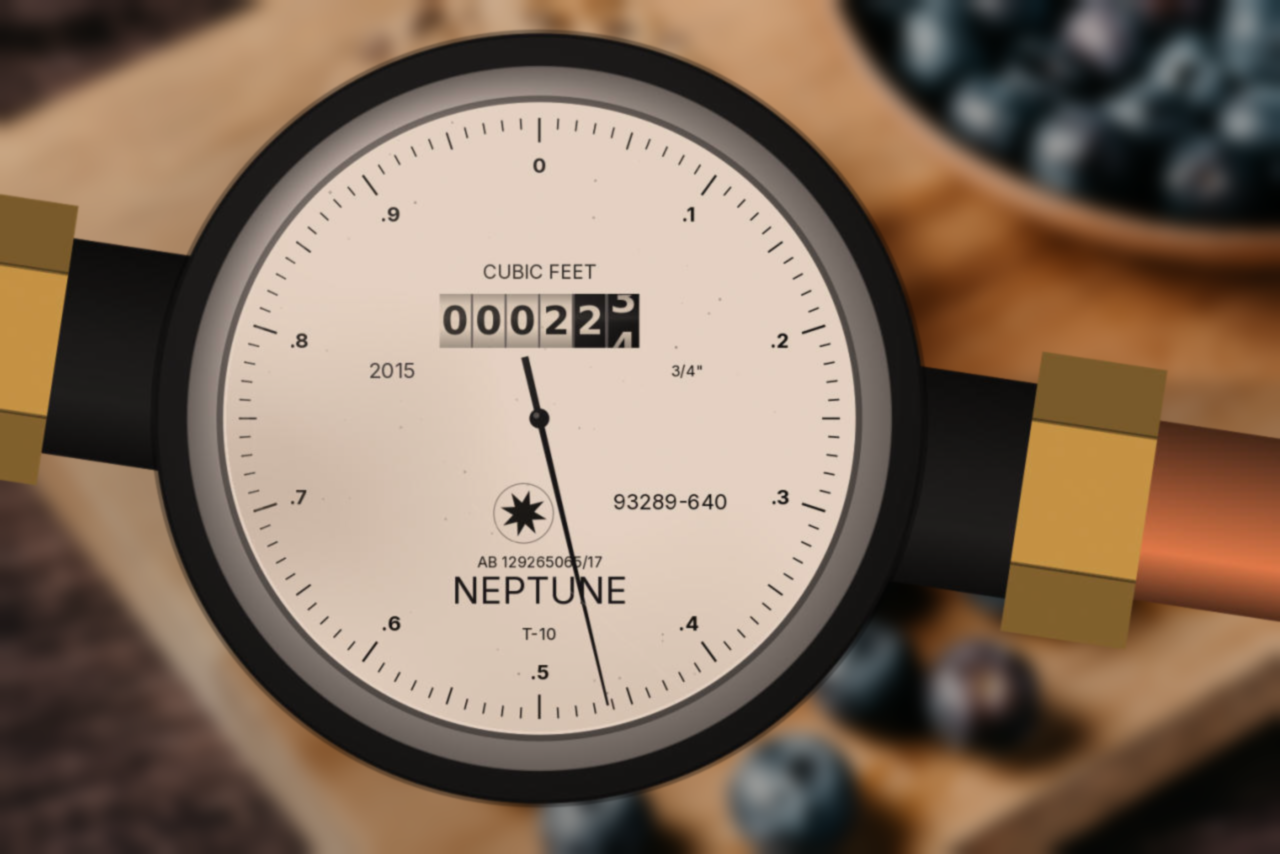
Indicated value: 223.46 ft³
